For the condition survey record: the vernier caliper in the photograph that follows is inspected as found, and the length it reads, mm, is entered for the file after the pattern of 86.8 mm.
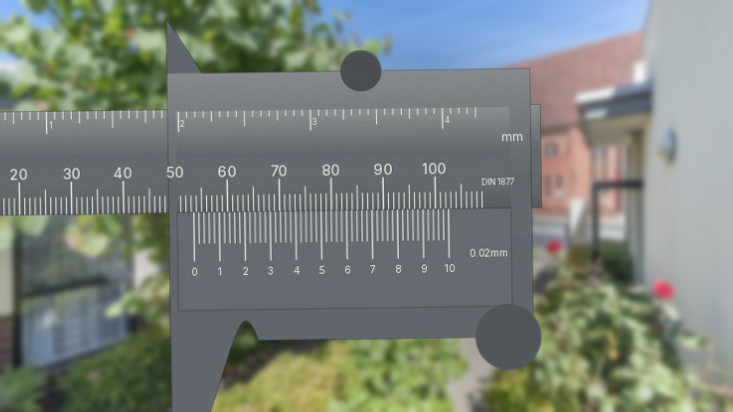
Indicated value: 53.5 mm
